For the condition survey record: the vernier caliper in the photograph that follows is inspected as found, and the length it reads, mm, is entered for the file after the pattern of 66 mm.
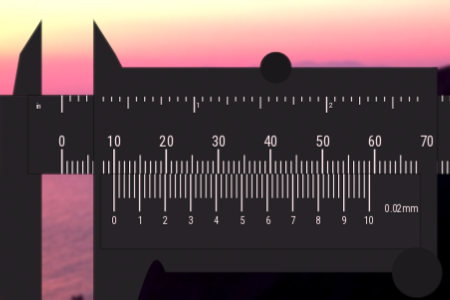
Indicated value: 10.0 mm
